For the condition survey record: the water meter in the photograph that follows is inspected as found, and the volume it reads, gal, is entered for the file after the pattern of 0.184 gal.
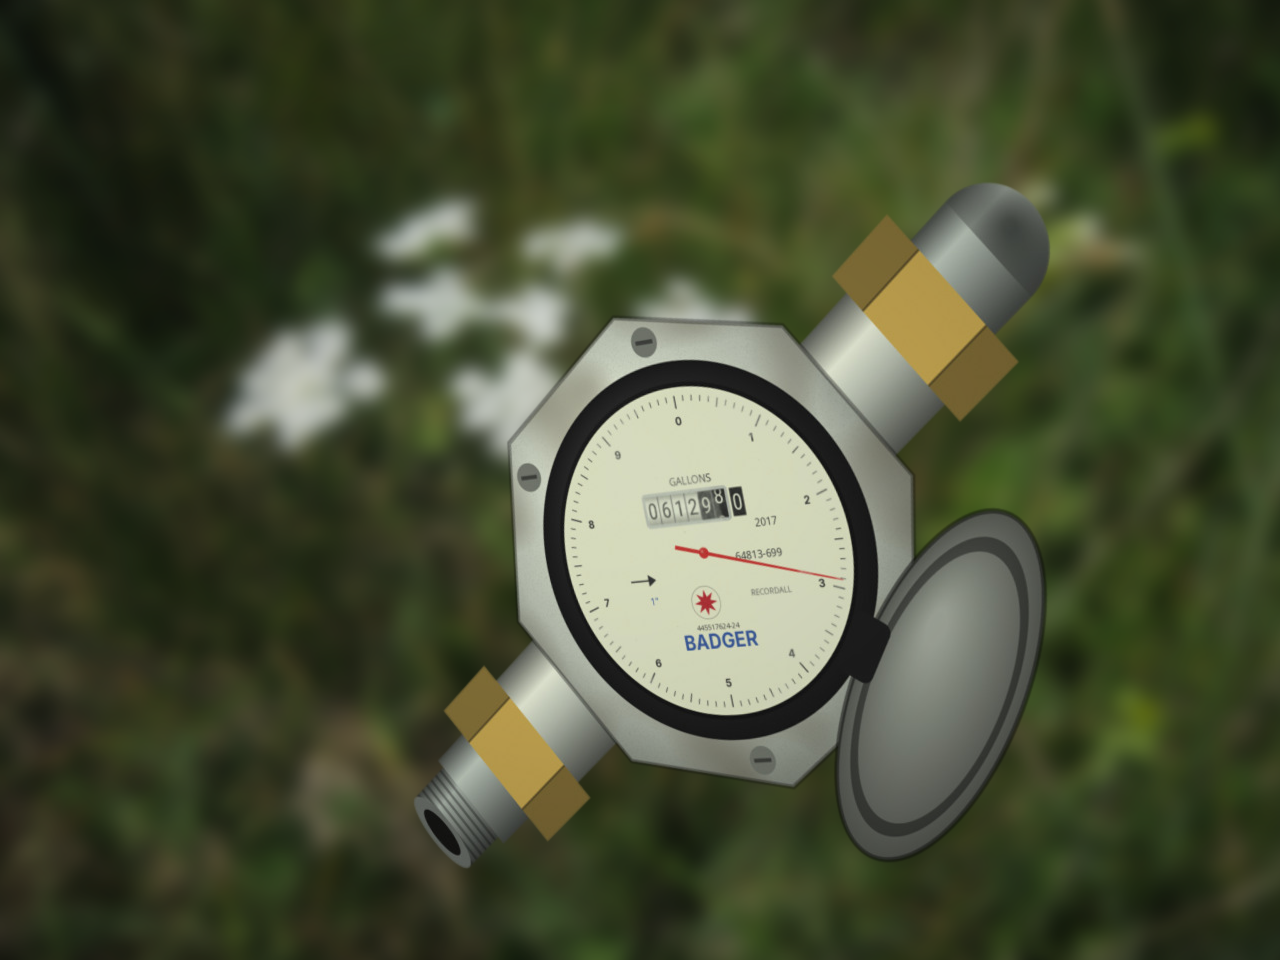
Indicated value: 612982.9 gal
